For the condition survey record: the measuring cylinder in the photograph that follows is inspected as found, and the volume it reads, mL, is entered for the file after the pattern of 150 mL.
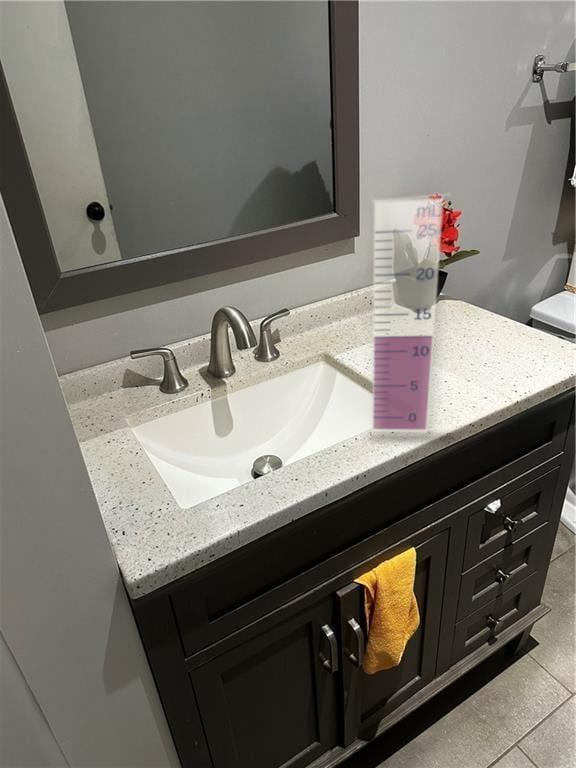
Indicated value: 12 mL
